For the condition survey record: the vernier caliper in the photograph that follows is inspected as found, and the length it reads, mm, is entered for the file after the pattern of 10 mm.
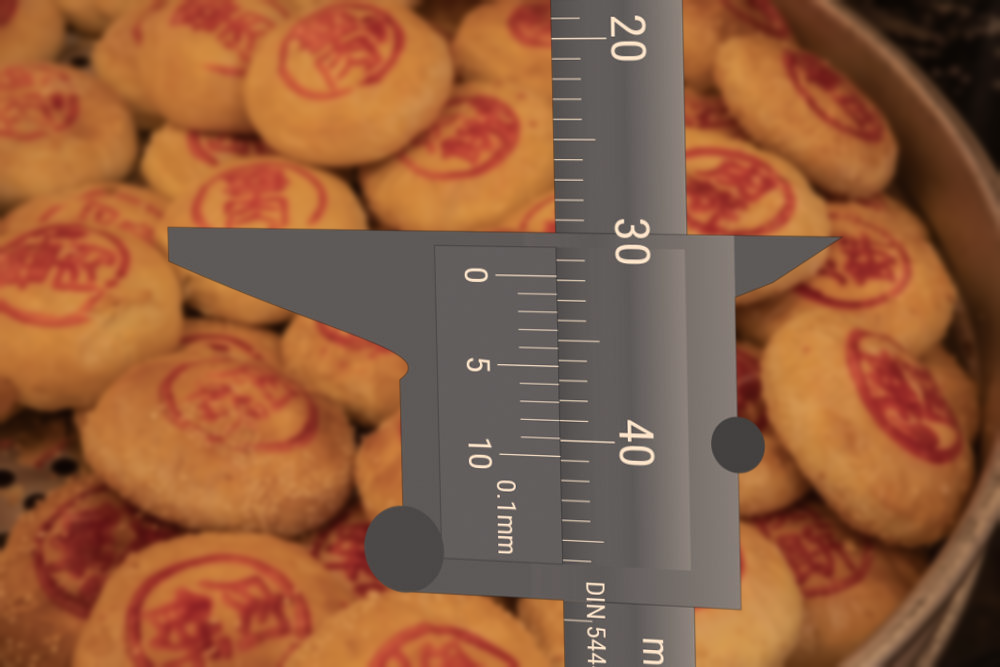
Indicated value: 31.8 mm
